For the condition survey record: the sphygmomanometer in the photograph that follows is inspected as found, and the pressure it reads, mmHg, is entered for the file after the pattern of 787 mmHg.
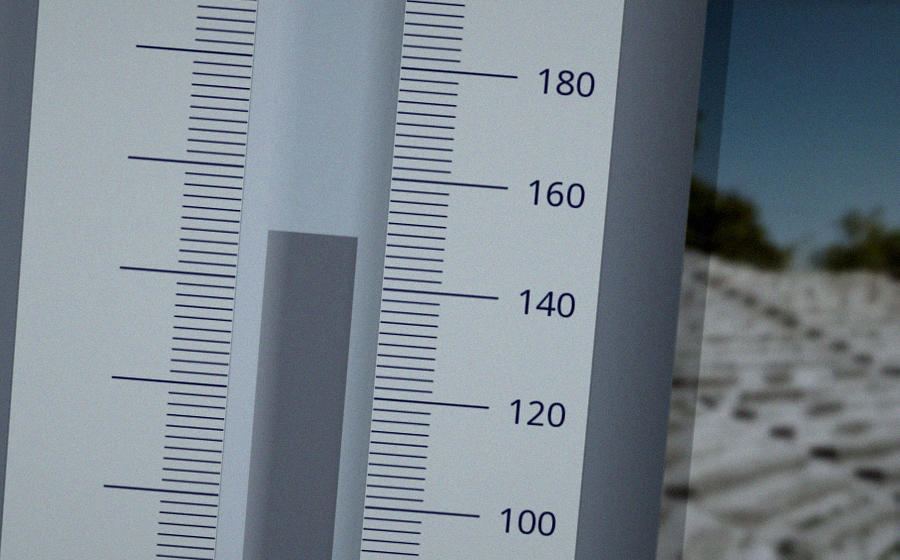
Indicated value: 149 mmHg
